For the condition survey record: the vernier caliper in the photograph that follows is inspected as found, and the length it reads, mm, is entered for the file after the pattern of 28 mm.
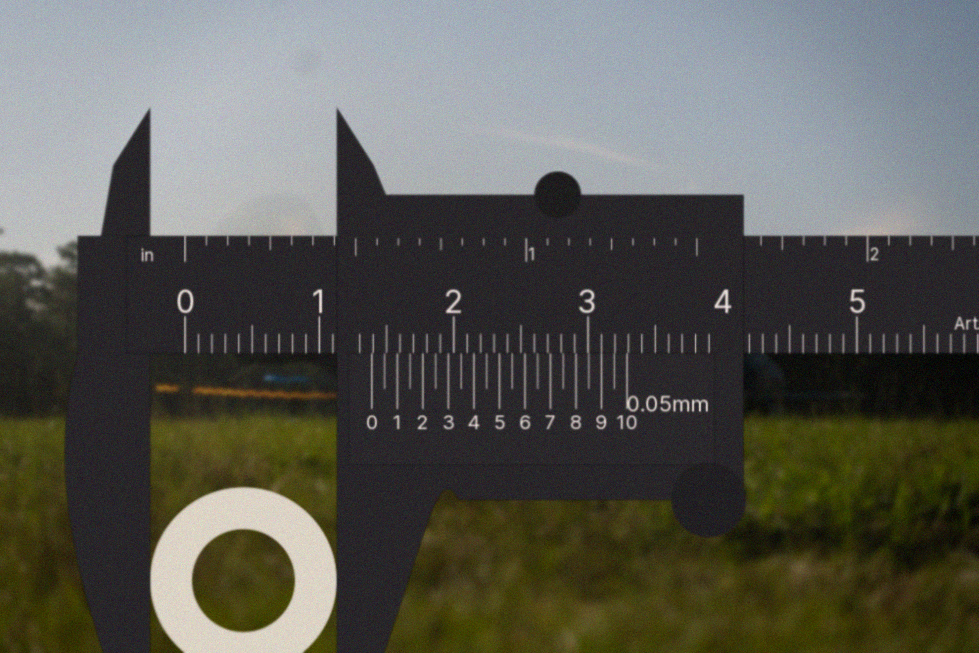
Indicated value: 13.9 mm
